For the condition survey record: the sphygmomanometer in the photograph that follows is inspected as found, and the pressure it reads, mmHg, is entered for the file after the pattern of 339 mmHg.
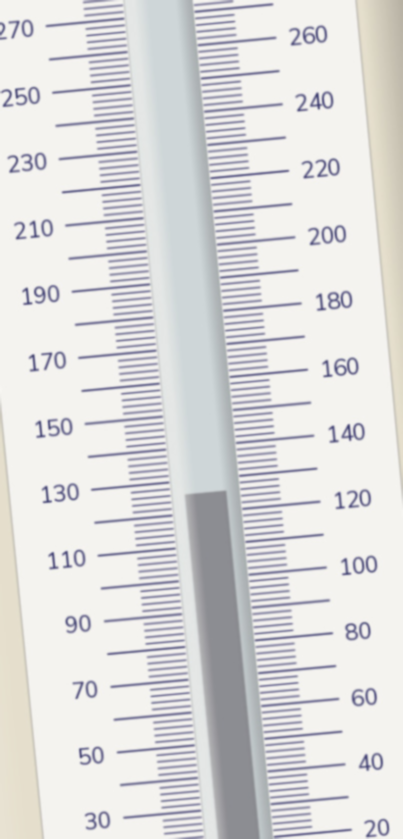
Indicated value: 126 mmHg
